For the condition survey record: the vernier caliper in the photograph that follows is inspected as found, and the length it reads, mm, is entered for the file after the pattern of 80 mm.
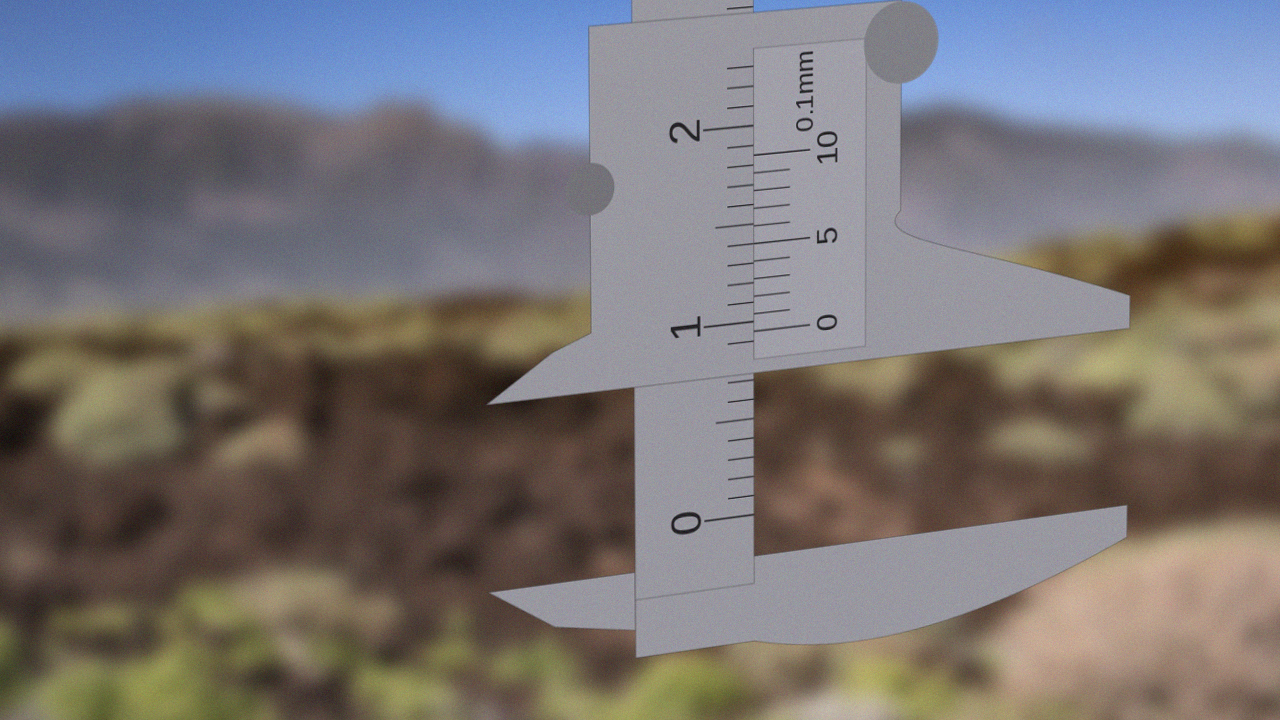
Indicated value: 9.5 mm
